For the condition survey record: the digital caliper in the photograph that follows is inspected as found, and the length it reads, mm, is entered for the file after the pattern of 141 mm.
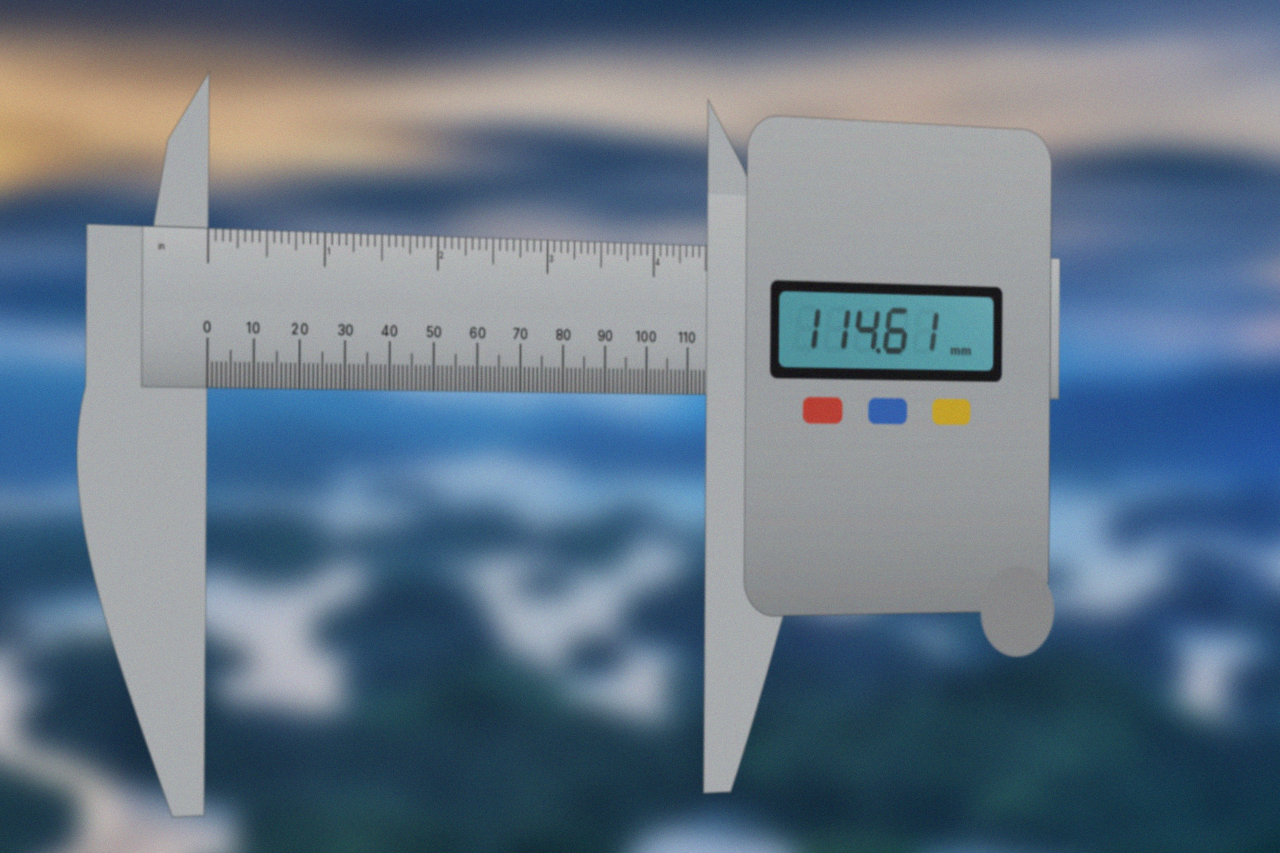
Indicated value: 114.61 mm
